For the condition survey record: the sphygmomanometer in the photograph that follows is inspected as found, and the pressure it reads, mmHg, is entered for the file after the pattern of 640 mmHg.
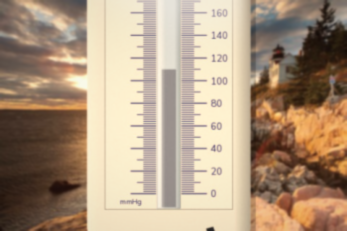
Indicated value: 110 mmHg
